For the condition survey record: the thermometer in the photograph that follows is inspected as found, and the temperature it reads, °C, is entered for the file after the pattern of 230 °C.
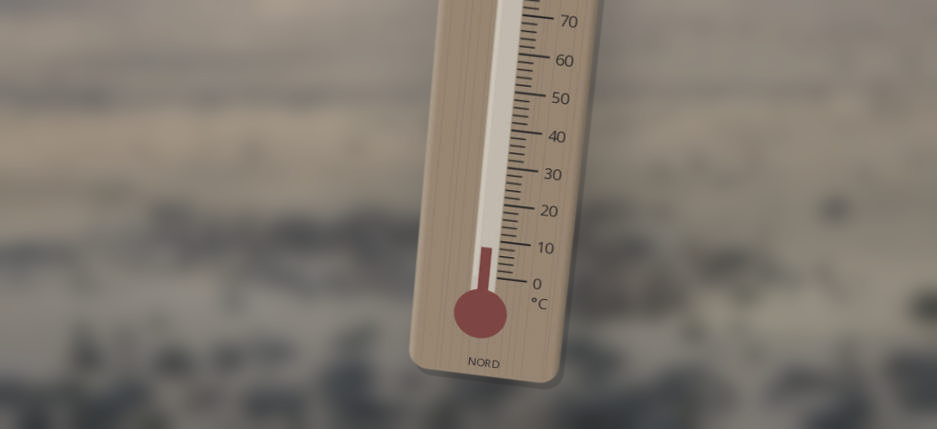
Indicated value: 8 °C
